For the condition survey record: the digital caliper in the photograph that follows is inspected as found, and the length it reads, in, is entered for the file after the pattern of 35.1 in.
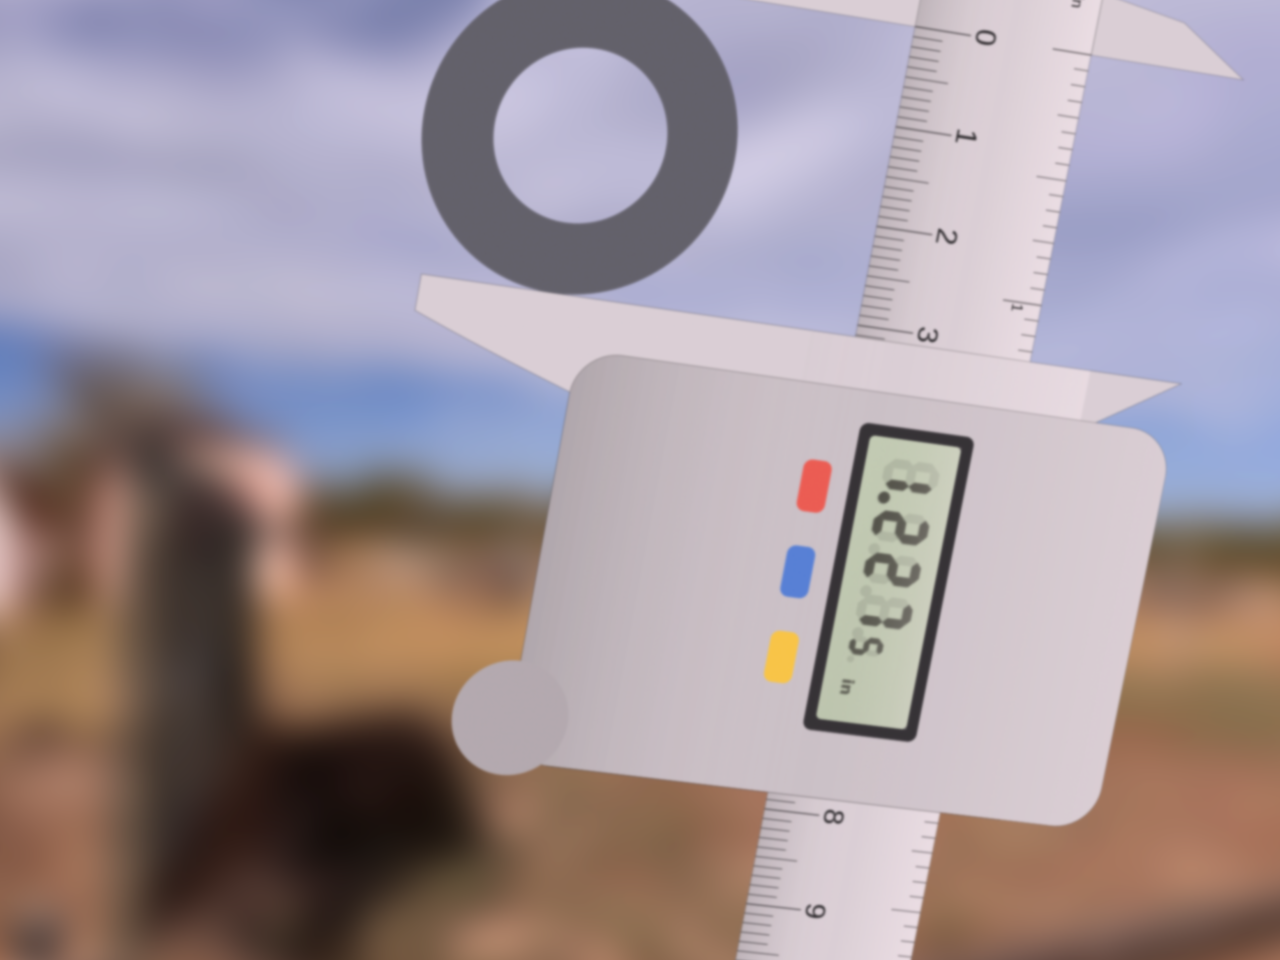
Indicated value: 1.2275 in
